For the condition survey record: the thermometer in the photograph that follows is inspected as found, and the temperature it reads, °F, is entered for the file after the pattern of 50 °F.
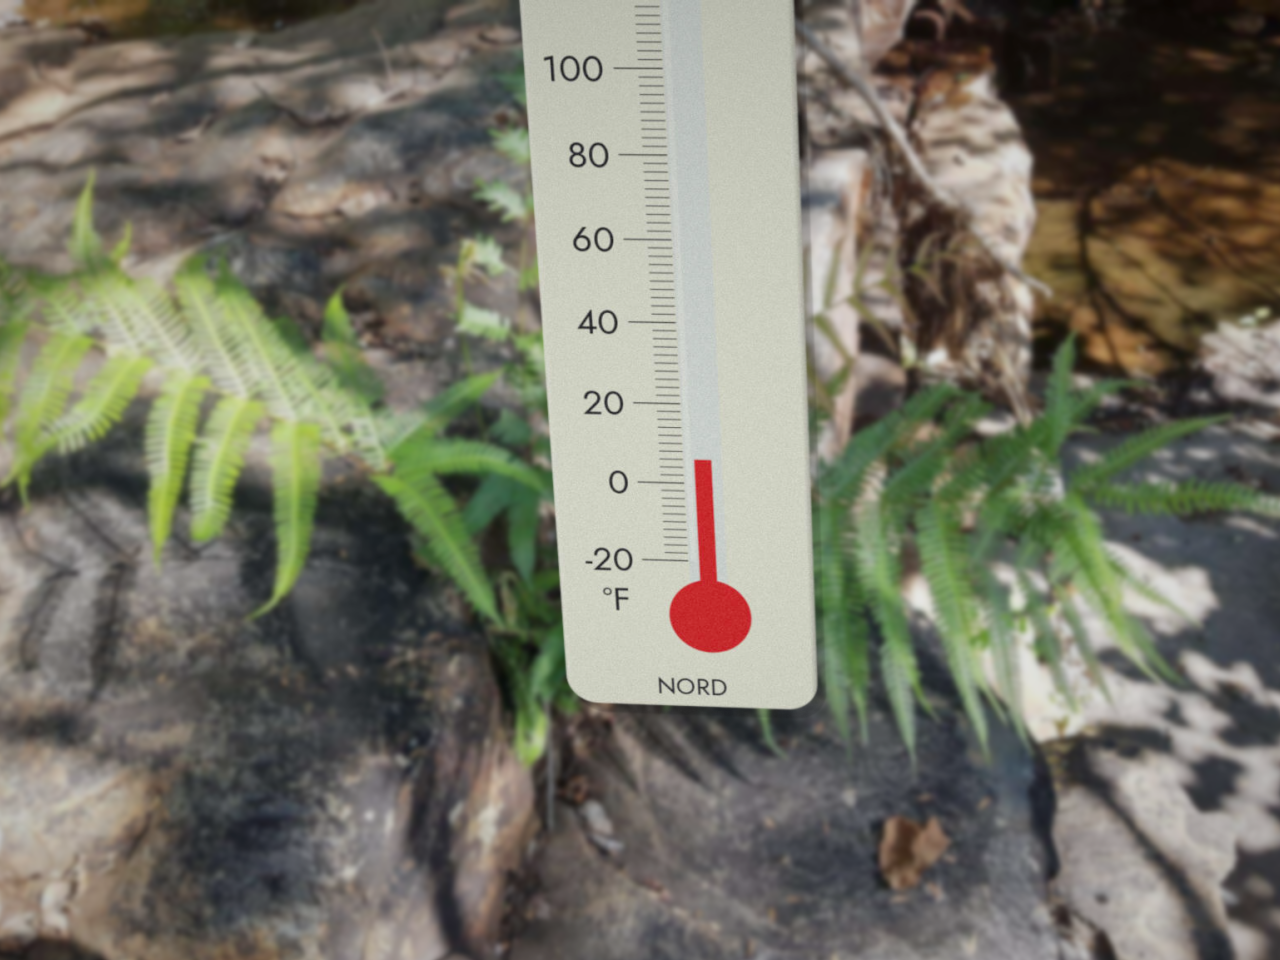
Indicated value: 6 °F
